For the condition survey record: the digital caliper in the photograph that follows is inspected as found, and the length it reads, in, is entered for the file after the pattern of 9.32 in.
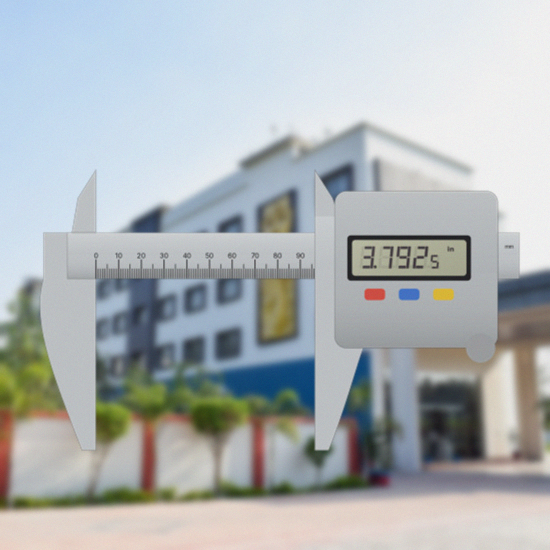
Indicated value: 3.7925 in
